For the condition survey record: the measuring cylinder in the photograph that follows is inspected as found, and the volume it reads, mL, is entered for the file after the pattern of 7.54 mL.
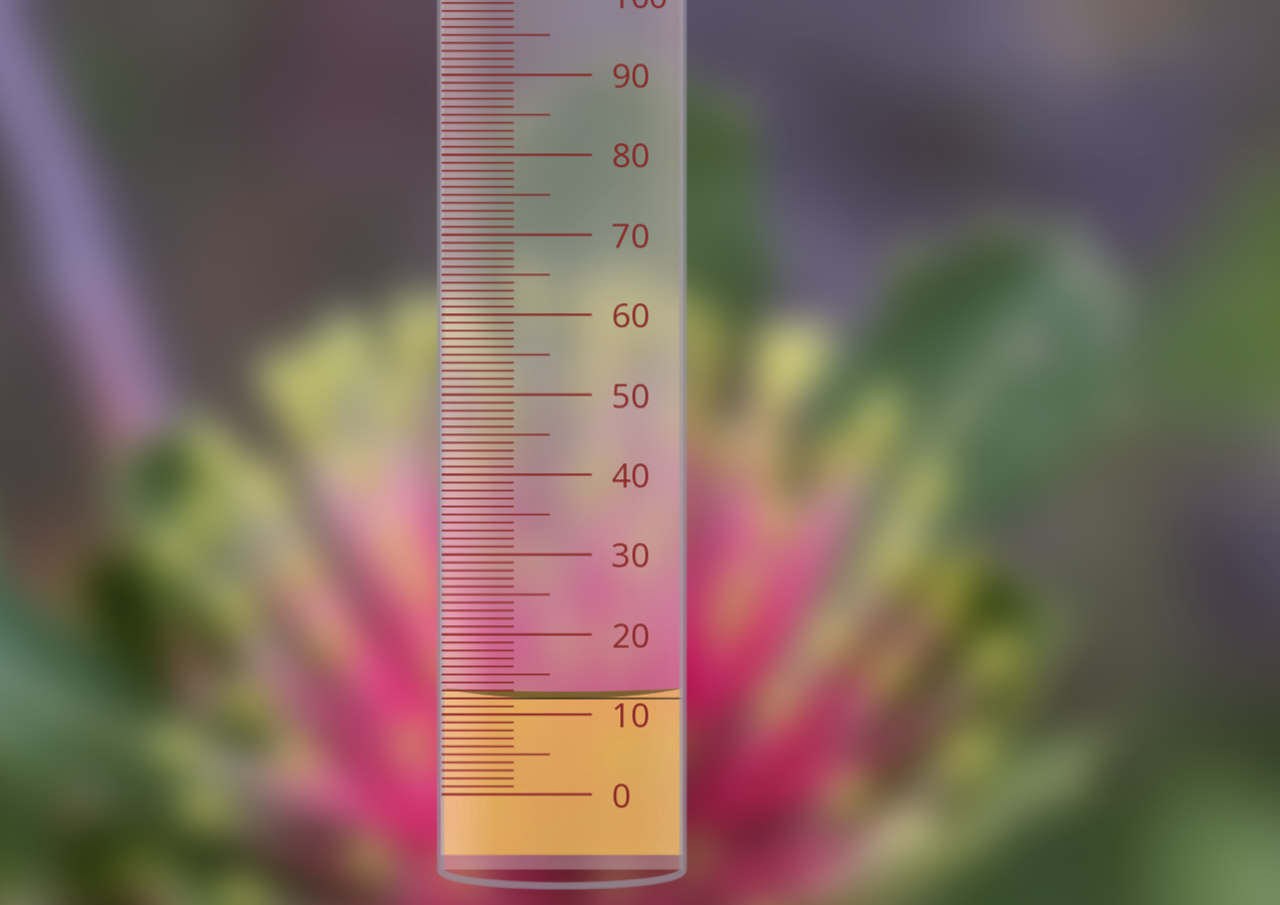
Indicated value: 12 mL
